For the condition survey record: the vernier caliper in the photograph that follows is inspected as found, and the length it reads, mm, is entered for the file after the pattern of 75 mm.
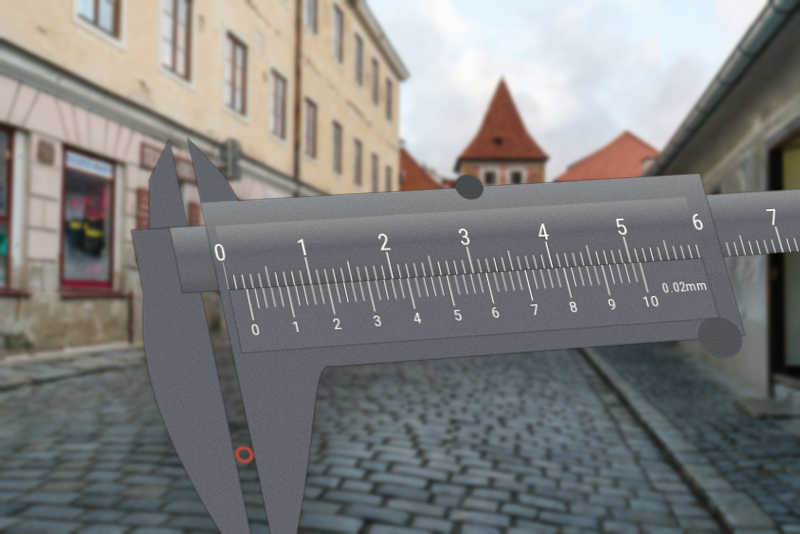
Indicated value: 2.2 mm
